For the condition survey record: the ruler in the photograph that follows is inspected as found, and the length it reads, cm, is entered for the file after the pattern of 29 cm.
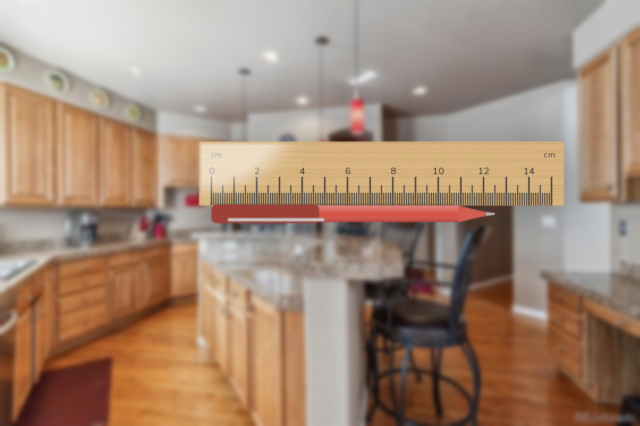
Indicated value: 12.5 cm
